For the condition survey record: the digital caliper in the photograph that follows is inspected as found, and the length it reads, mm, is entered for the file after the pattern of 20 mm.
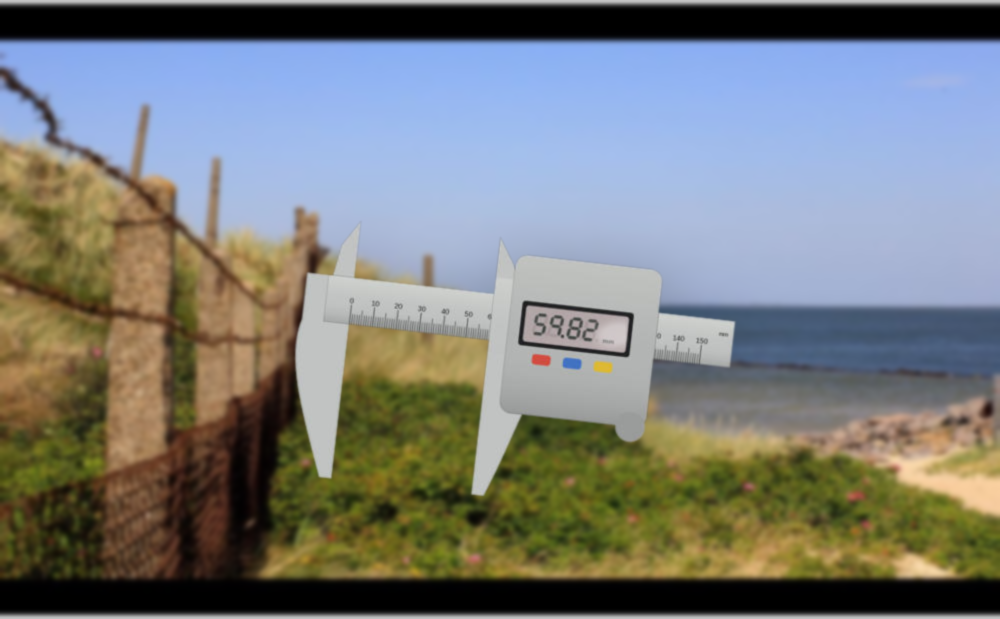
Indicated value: 59.82 mm
